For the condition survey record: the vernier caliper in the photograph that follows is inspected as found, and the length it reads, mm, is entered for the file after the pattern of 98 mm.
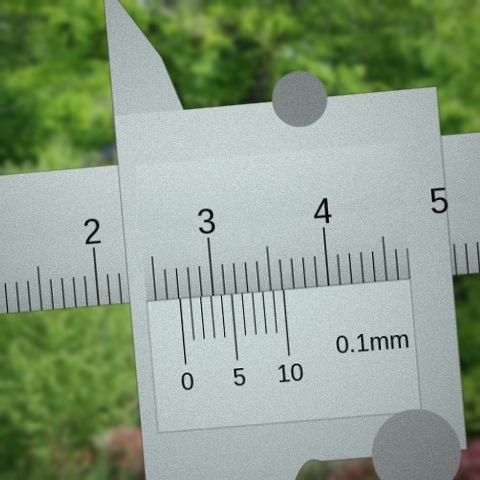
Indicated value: 27.1 mm
